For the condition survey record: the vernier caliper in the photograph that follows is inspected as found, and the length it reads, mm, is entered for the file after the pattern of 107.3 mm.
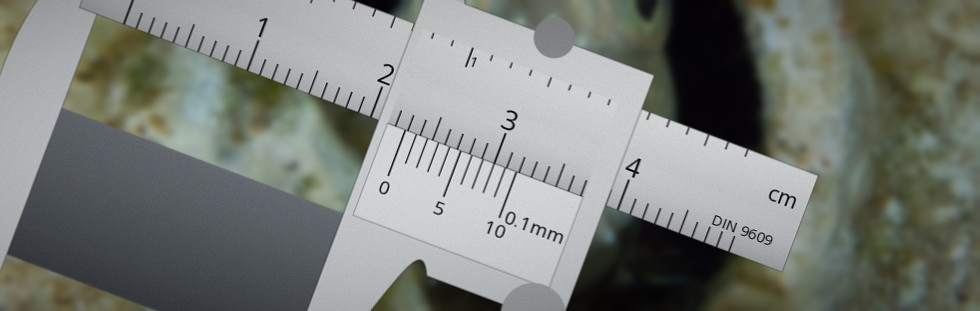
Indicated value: 22.8 mm
